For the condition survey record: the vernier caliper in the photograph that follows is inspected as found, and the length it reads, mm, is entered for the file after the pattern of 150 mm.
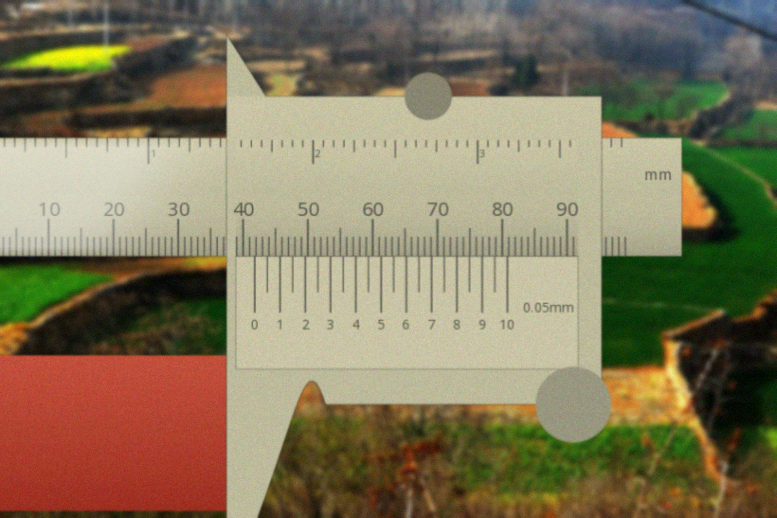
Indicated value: 41.8 mm
